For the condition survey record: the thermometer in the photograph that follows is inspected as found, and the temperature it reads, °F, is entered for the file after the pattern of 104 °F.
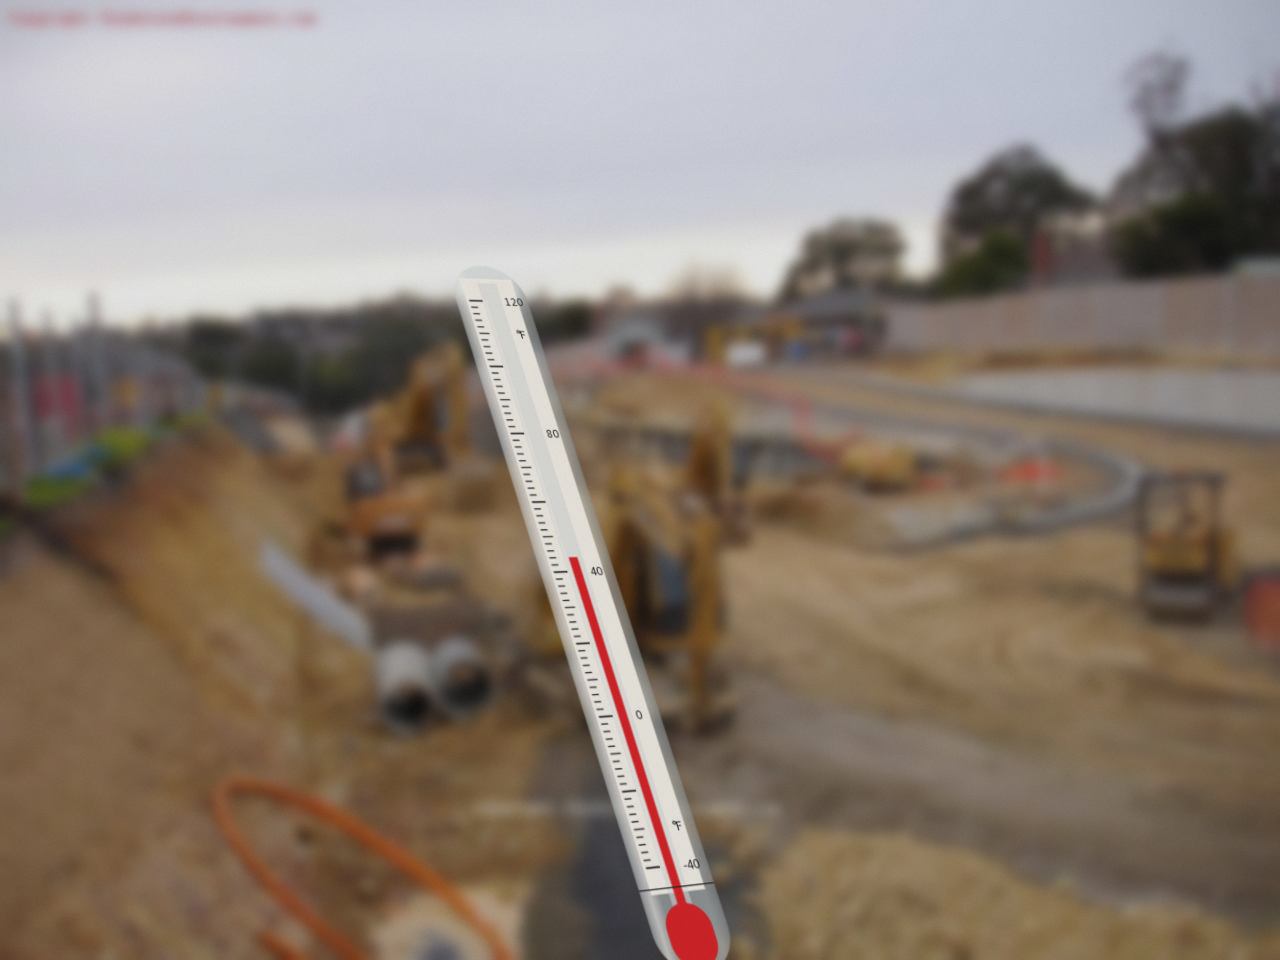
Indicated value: 44 °F
